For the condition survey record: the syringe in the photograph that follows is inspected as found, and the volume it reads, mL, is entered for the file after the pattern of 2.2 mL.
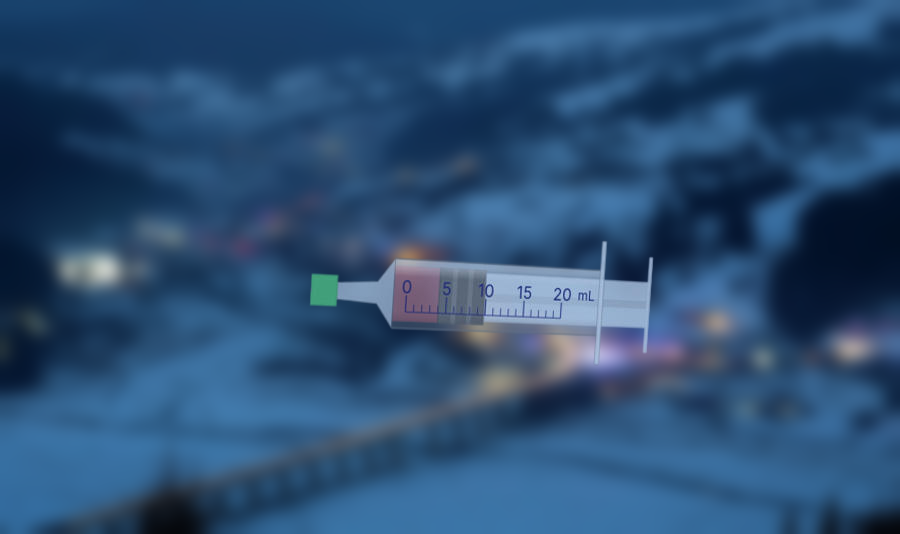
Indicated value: 4 mL
